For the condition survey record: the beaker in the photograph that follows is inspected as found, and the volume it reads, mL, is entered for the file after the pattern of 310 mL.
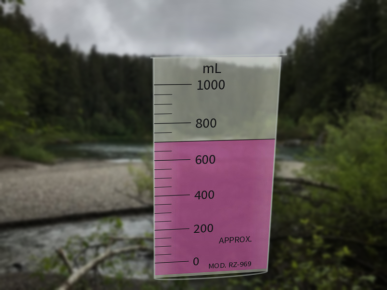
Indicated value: 700 mL
